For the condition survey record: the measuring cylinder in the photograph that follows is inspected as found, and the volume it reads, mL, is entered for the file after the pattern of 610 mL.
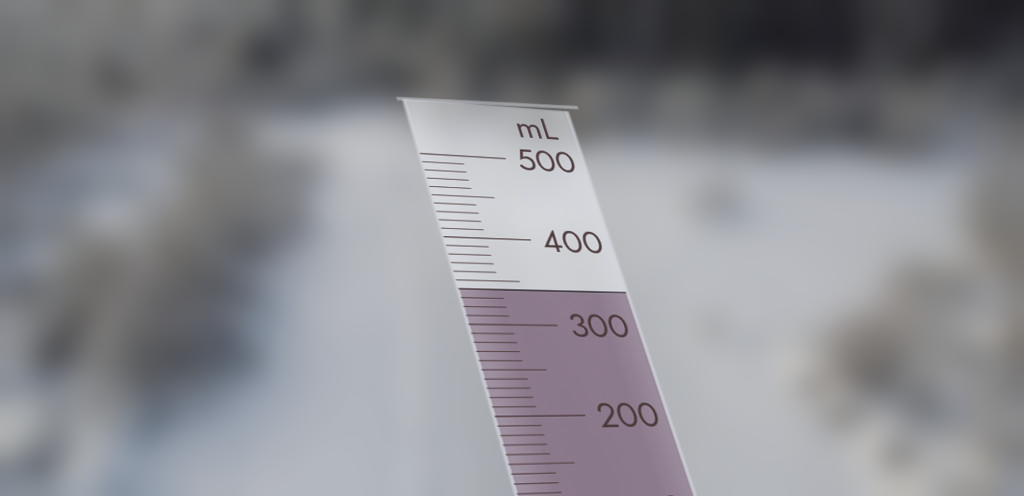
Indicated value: 340 mL
